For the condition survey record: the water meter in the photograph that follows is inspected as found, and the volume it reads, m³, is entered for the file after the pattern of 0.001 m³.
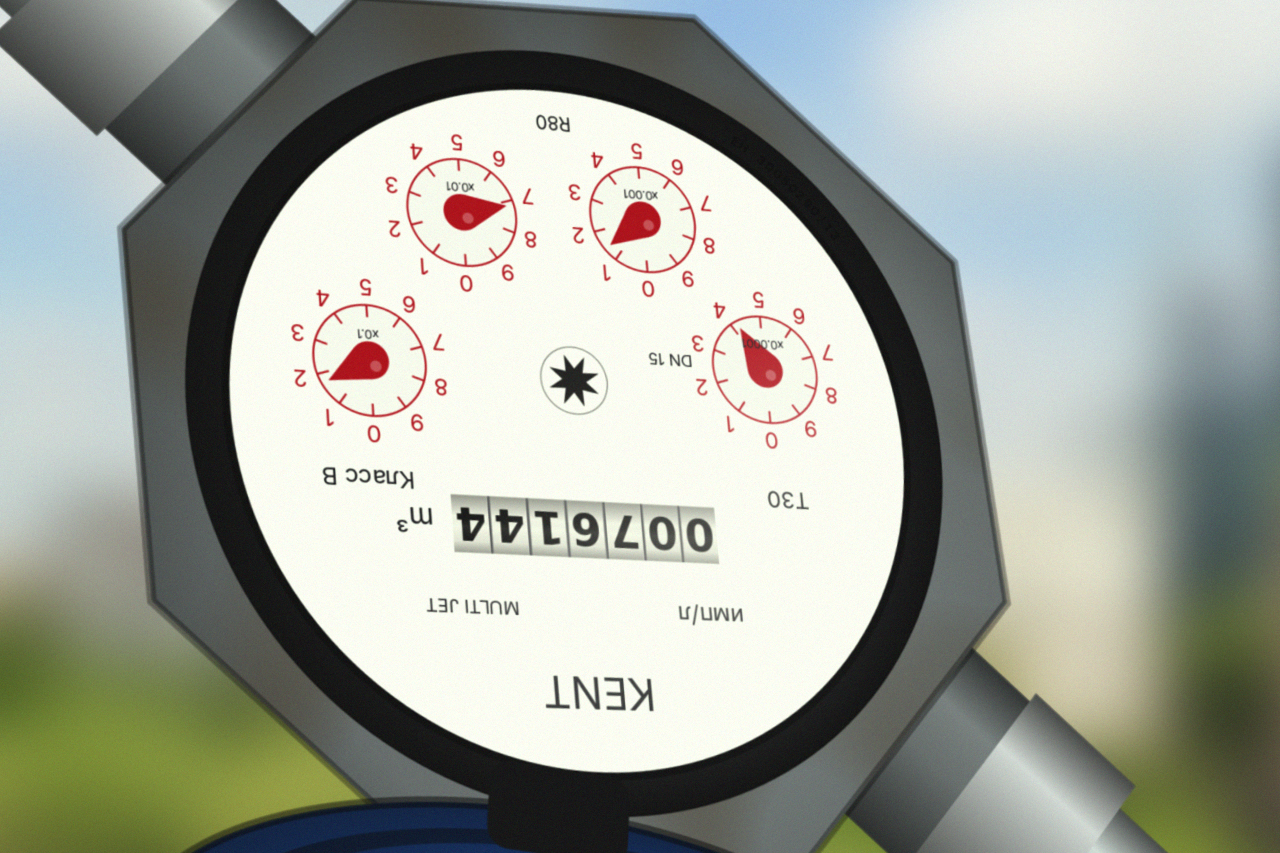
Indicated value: 76144.1714 m³
